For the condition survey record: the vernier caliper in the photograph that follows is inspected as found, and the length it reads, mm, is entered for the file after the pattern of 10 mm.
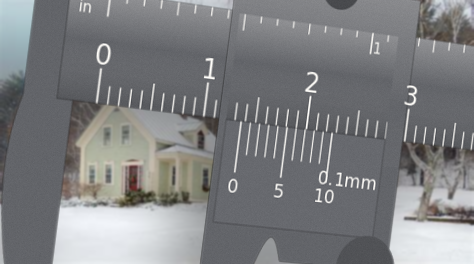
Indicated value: 13.6 mm
